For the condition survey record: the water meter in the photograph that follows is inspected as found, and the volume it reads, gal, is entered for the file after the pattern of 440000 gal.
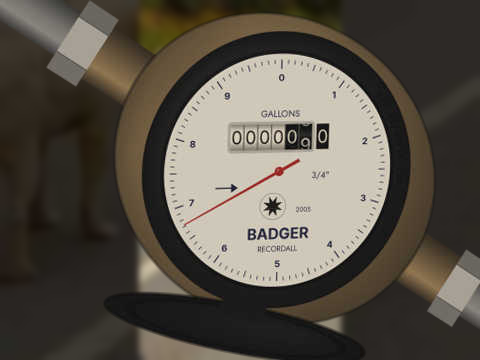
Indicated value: 86.7 gal
